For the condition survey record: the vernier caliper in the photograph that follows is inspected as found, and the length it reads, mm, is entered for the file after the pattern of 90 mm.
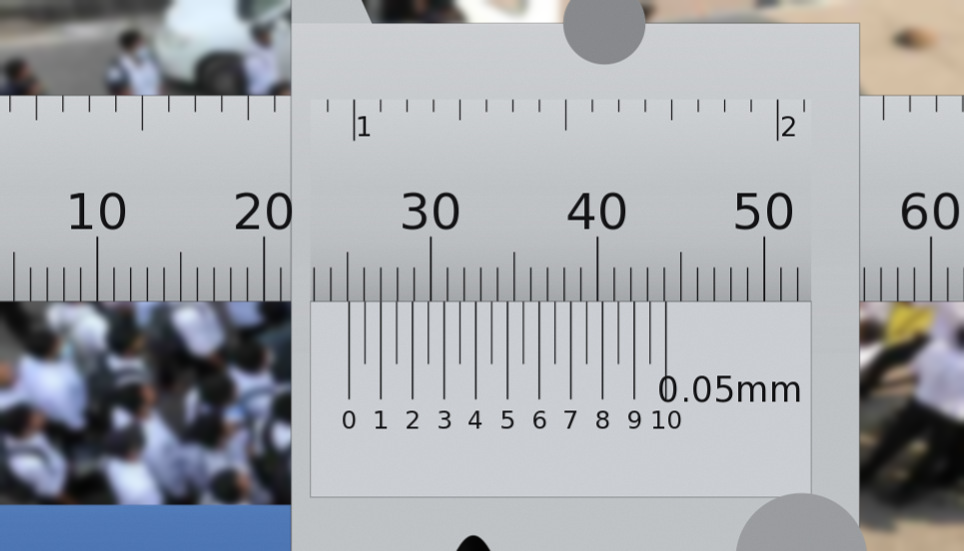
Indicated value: 25.1 mm
